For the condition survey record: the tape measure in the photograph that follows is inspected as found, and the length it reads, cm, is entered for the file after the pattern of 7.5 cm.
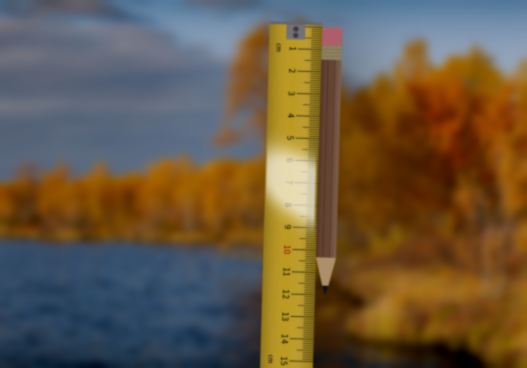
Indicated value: 12 cm
